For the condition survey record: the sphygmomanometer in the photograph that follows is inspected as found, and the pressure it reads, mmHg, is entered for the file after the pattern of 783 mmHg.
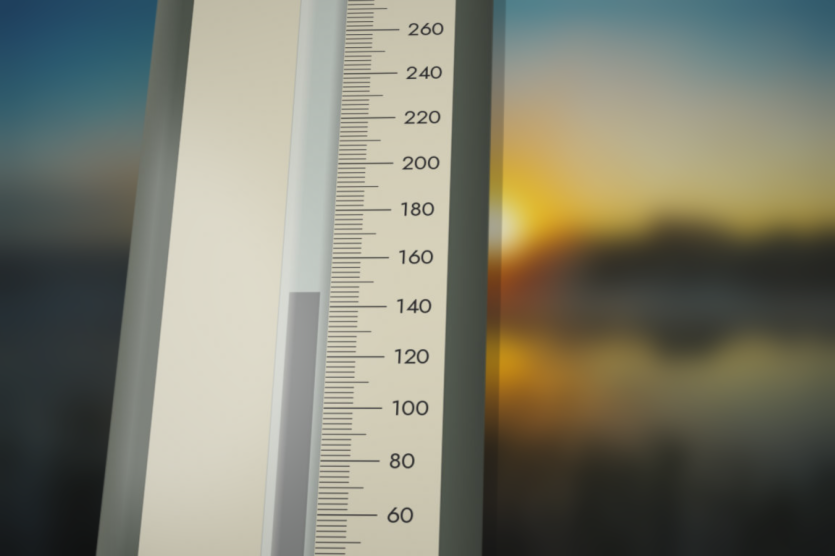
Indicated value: 146 mmHg
